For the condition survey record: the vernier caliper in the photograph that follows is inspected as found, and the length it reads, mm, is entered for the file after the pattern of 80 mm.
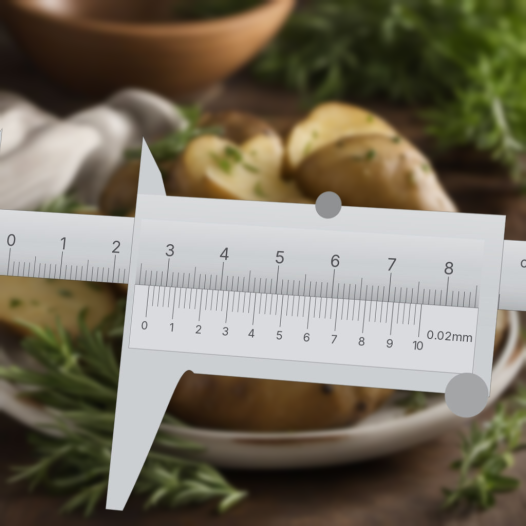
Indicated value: 26.8 mm
